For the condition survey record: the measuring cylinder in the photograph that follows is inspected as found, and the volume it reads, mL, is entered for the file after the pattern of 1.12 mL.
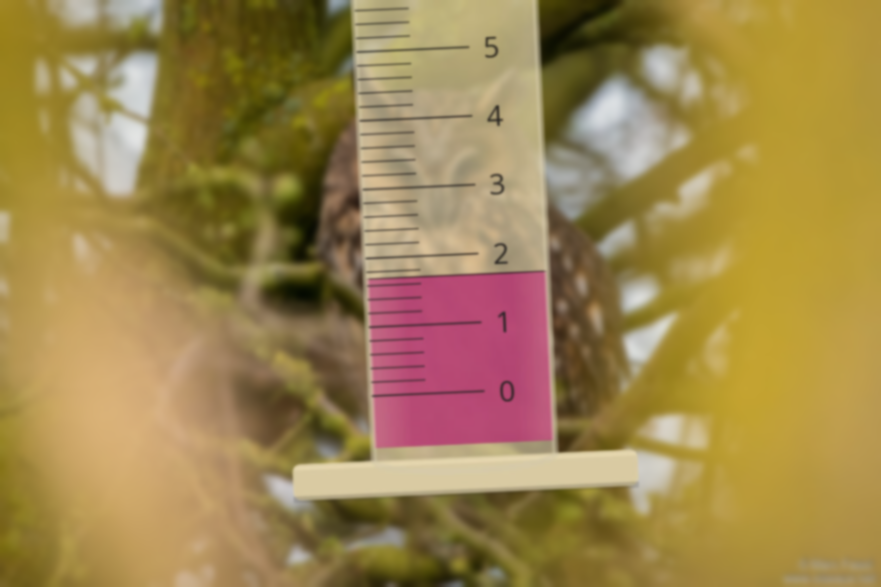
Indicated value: 1.7 mL
